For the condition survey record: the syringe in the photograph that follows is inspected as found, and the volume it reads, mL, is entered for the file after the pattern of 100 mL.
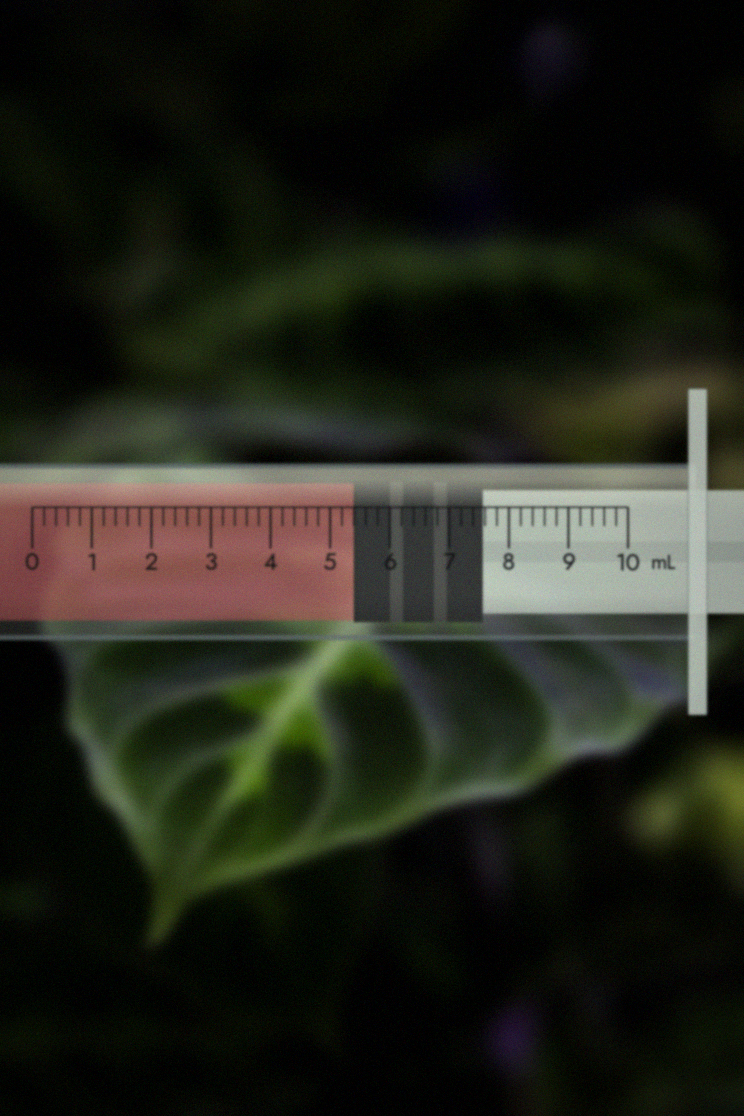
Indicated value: 5.4 mL
